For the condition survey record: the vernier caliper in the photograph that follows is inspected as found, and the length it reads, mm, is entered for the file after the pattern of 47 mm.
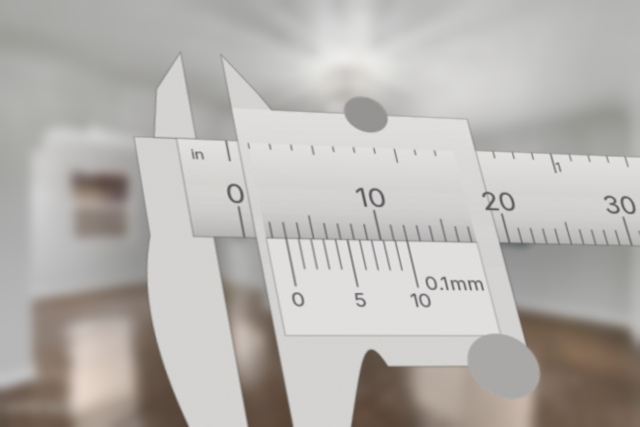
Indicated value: 3.0 mm
